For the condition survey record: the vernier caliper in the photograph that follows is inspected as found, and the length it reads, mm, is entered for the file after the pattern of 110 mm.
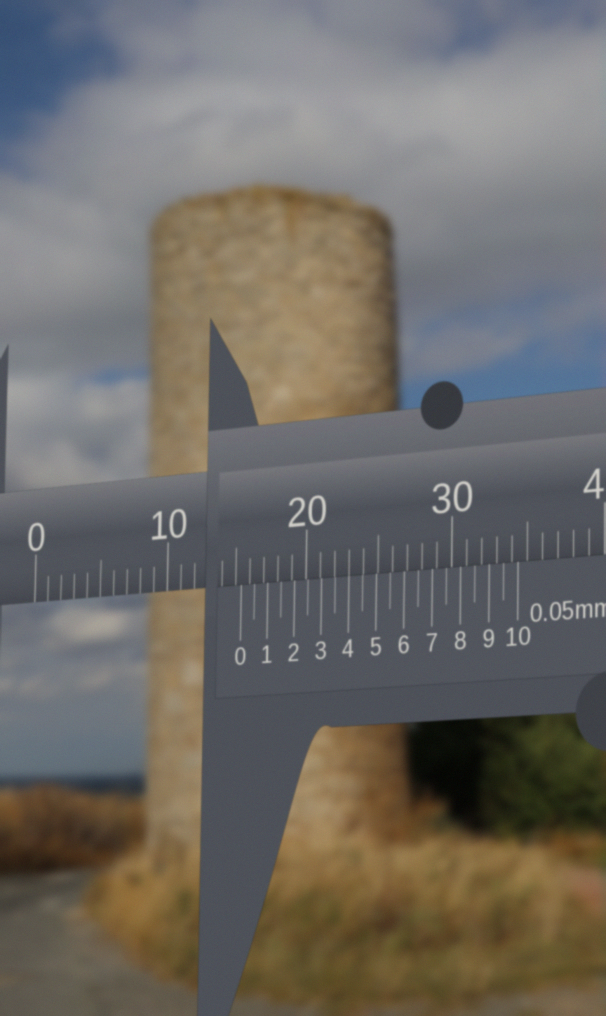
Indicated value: 15.4 mm
